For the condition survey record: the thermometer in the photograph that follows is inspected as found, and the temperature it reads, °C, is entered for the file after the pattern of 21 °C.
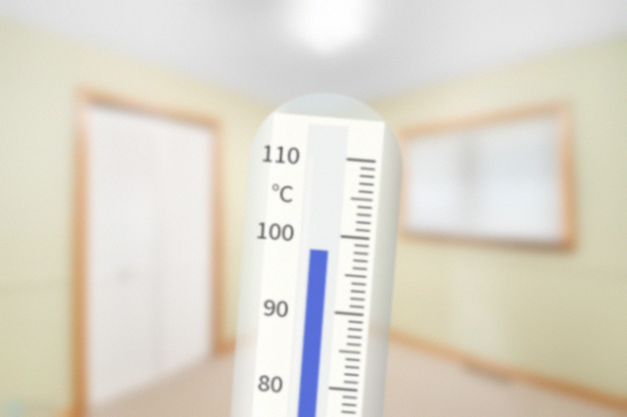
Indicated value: 98 °C
